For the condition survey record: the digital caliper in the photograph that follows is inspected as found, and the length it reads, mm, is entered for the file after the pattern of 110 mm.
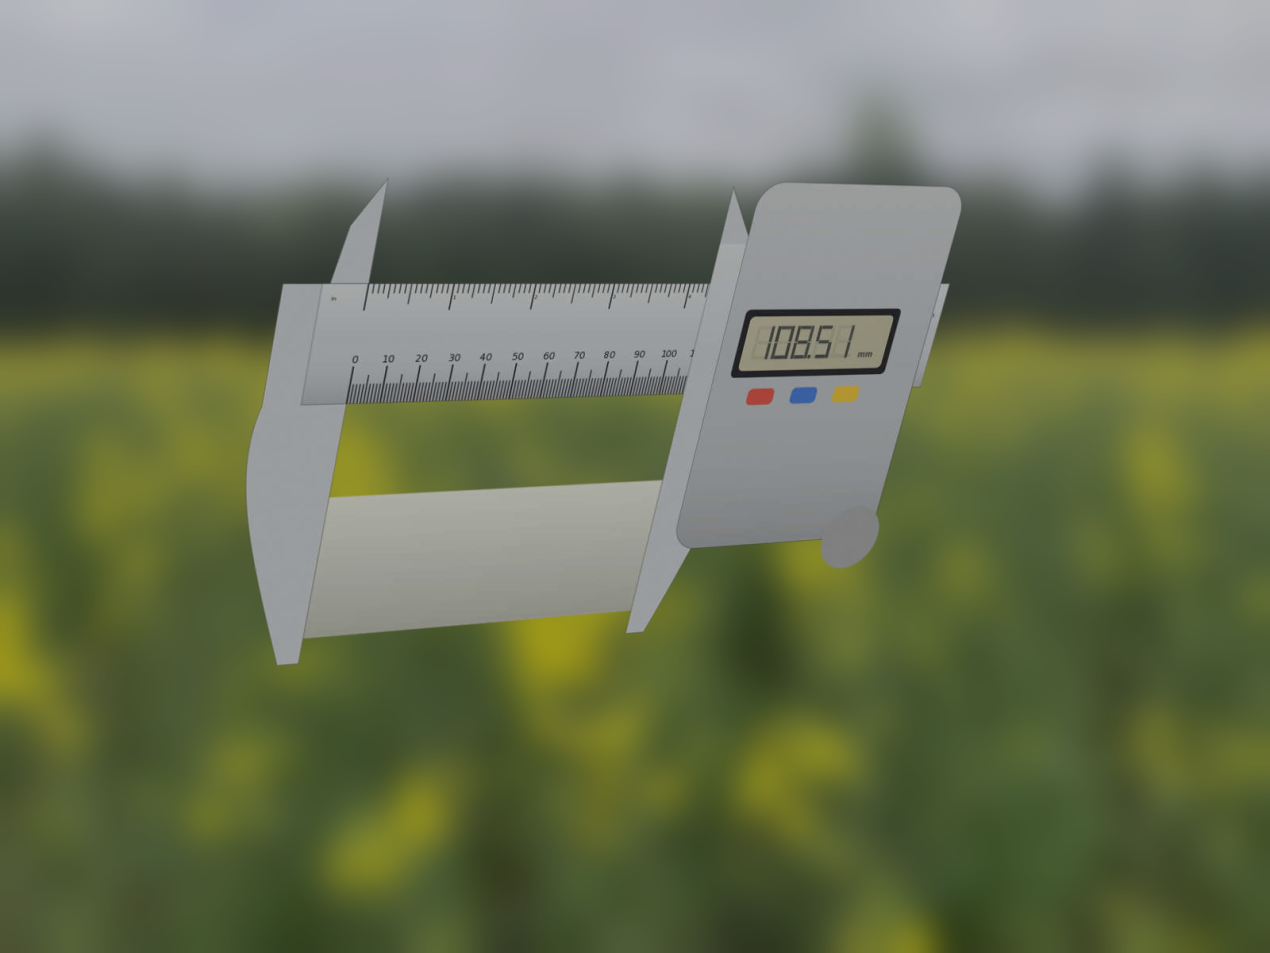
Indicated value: 108.51 mm
